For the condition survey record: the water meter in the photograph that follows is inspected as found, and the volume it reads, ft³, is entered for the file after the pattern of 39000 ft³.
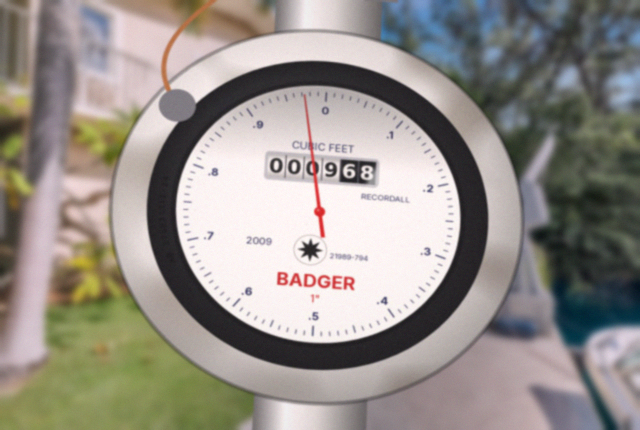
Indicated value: 967.97 ft³
